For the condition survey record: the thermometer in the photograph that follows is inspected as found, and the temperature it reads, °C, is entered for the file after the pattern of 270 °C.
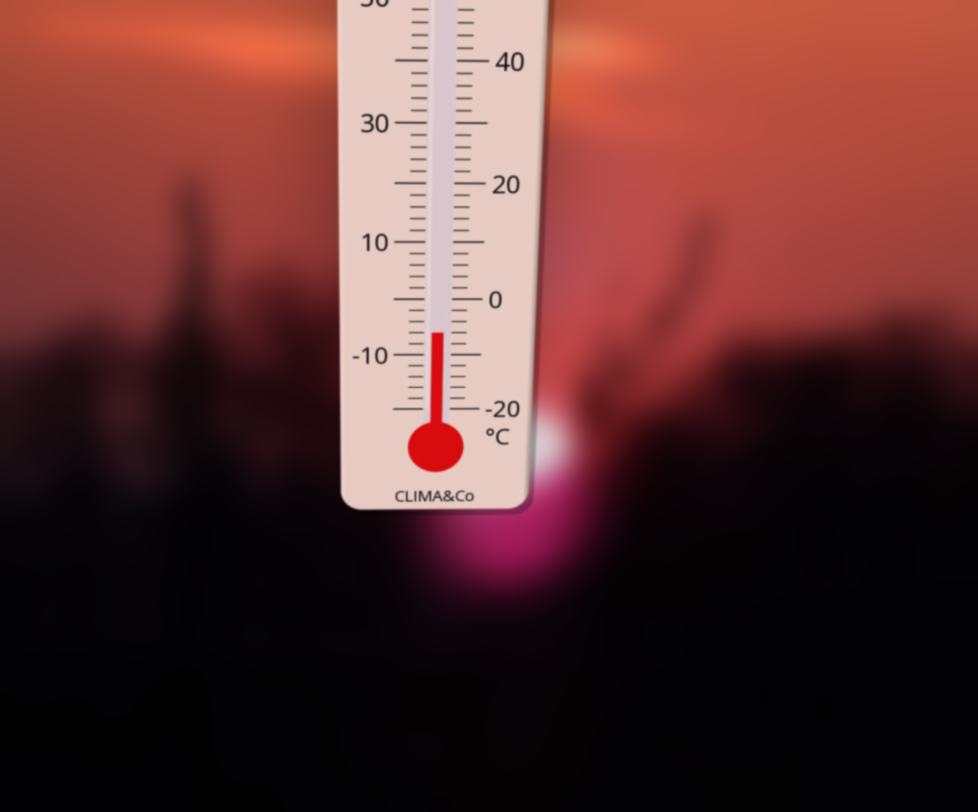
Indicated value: -6 °C
